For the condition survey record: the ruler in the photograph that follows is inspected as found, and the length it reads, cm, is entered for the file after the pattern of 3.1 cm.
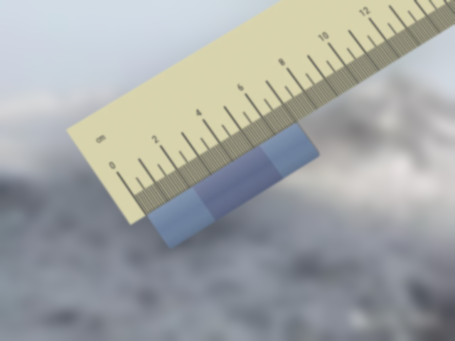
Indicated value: 7 cm
